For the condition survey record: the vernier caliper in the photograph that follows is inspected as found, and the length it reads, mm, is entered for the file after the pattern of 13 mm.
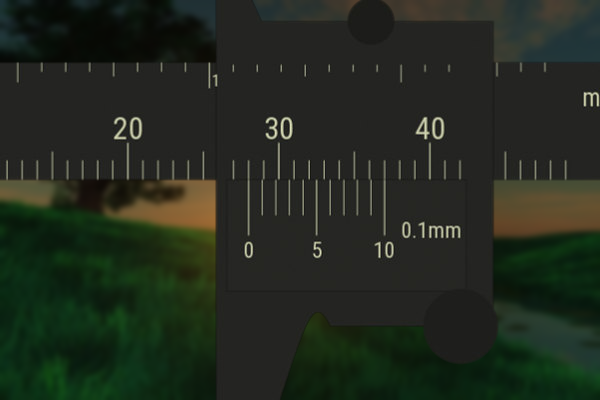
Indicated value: 28.0 mm
